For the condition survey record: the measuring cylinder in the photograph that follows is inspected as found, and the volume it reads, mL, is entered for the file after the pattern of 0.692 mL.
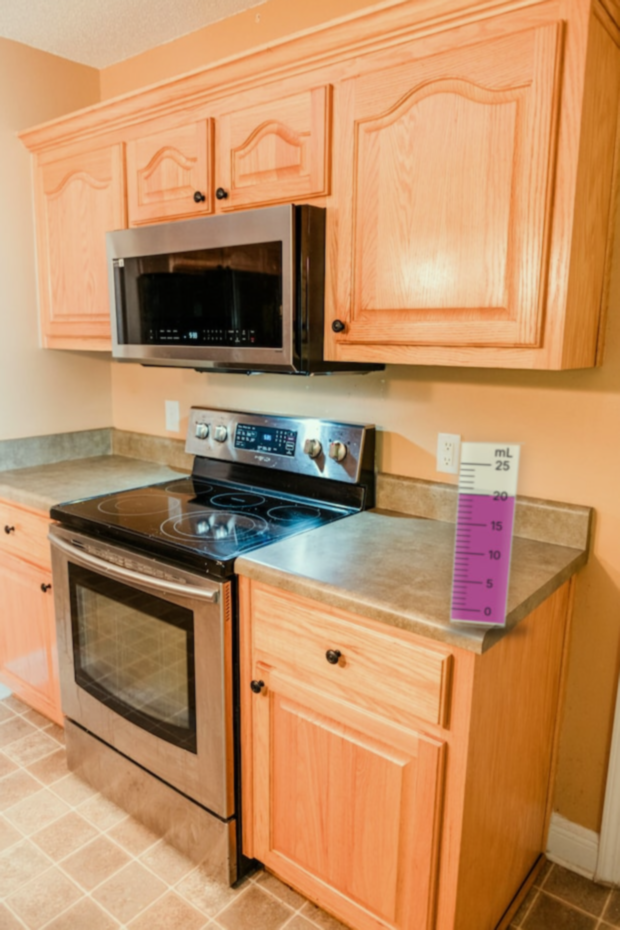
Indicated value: 20 mL
